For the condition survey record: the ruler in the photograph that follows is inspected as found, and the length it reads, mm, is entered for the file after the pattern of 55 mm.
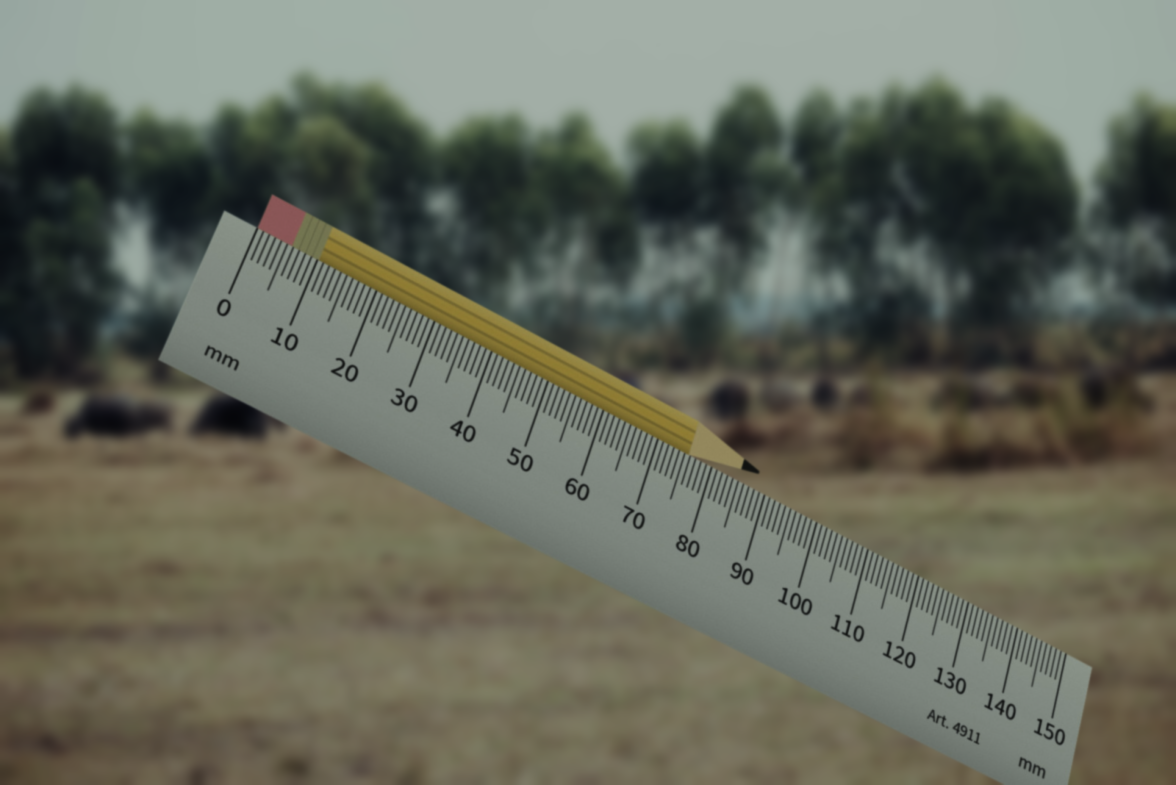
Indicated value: 88 mm
